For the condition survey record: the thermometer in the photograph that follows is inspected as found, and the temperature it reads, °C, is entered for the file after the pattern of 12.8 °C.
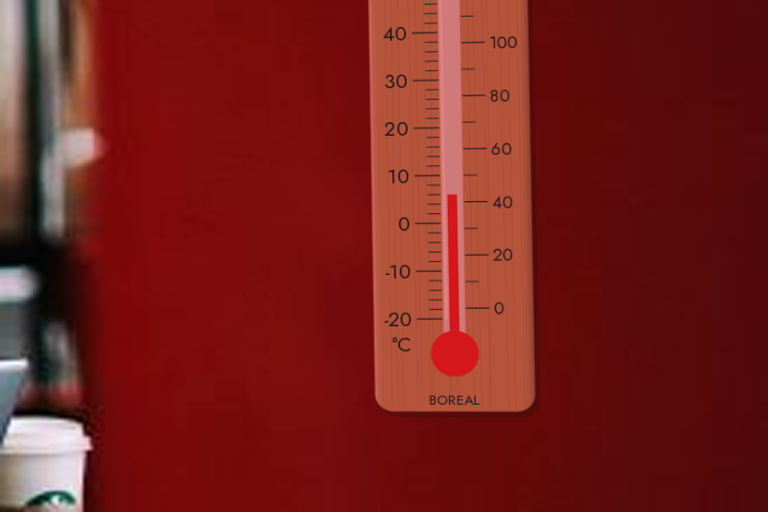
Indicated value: 6 °C
